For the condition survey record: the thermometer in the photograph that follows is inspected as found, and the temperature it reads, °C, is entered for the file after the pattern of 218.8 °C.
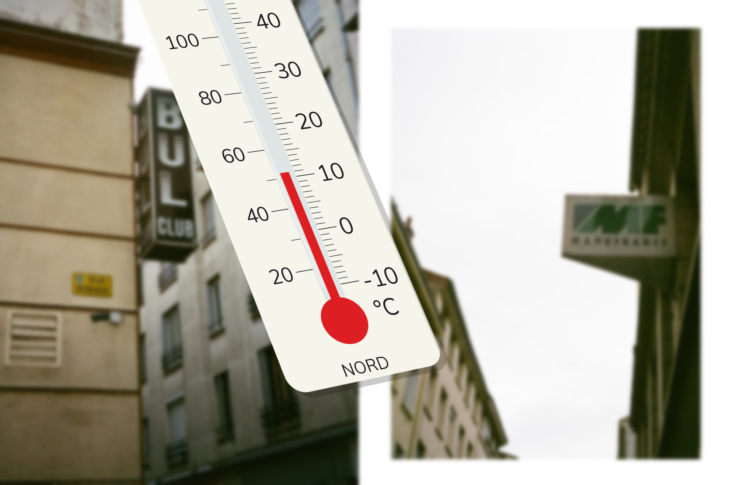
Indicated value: 11 °C
